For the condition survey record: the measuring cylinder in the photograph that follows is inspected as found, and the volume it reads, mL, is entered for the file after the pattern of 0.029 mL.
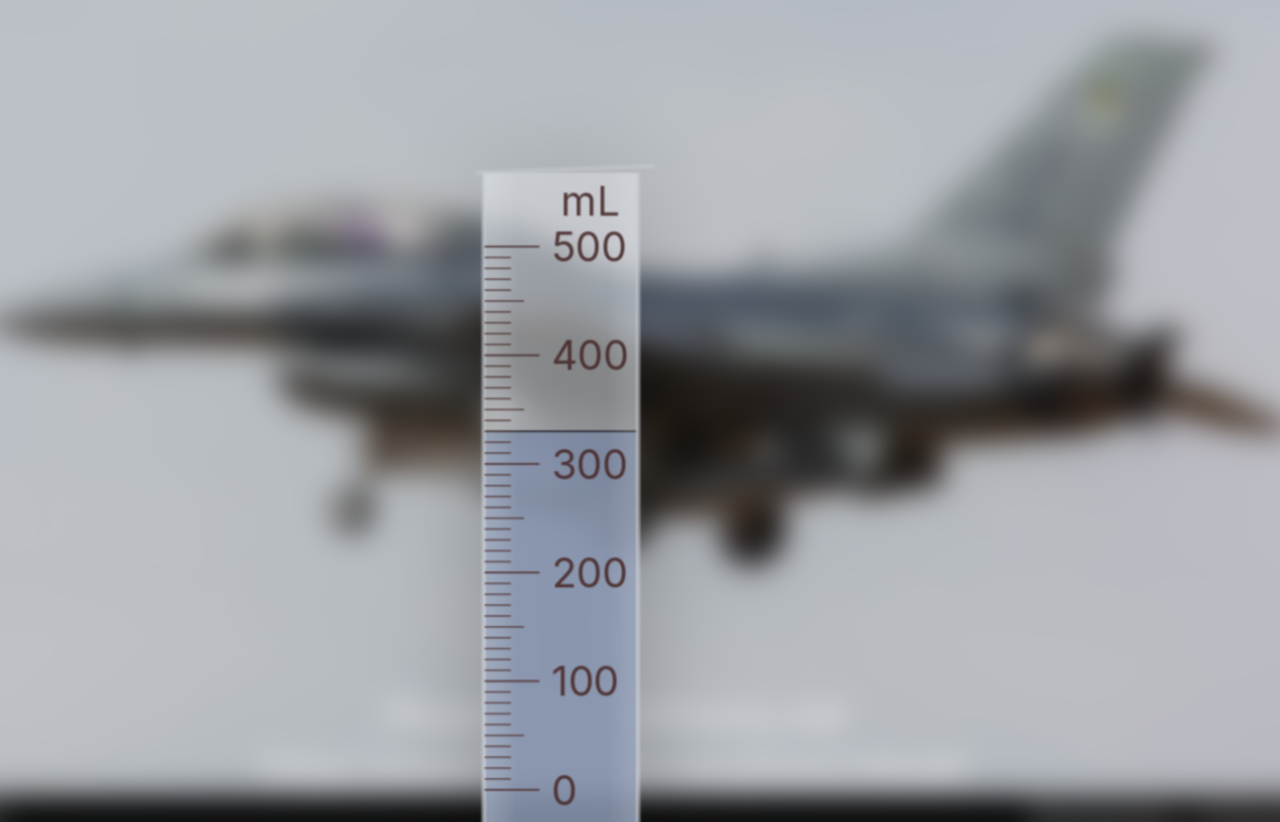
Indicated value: 330 mL
